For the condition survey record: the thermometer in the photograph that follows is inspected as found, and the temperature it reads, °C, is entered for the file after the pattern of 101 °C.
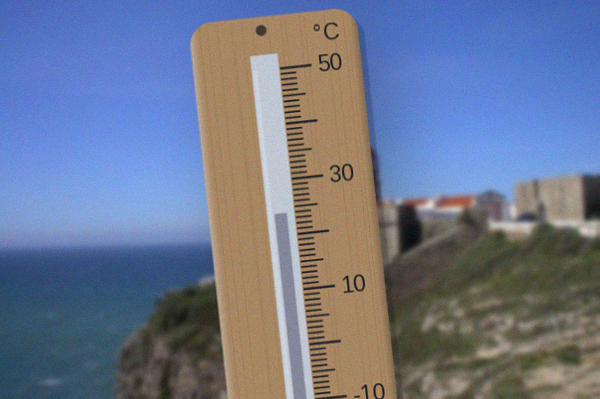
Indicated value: 24 °C
